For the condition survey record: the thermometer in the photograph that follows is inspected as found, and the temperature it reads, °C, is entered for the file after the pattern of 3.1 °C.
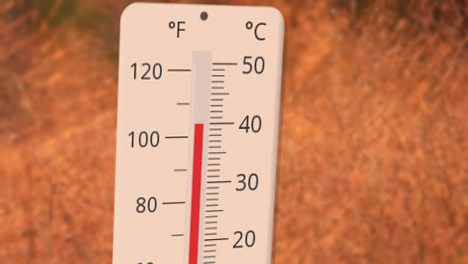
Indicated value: 40 °C
